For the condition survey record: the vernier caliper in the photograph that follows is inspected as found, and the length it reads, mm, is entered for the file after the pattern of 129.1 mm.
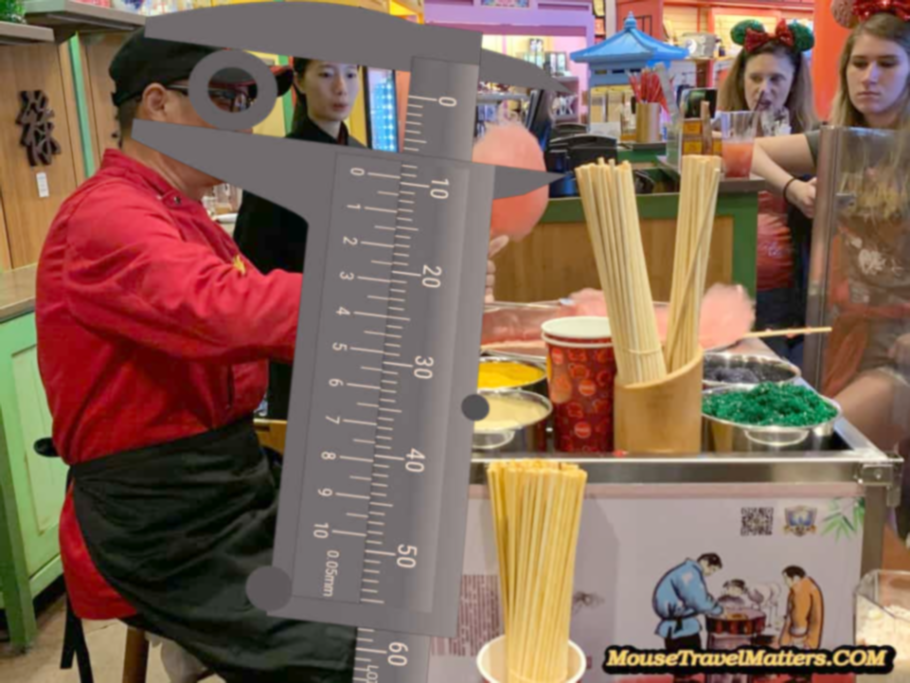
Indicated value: 9.4 mm
